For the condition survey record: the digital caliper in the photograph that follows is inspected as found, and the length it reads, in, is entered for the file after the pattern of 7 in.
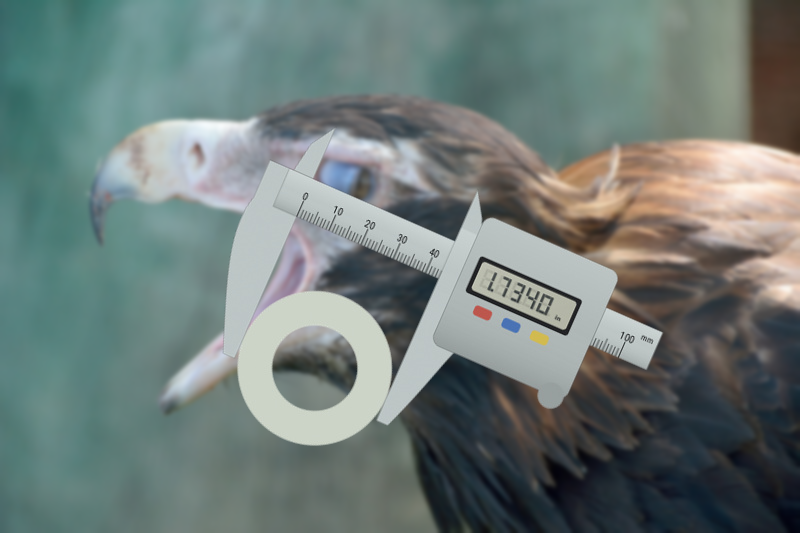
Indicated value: 1.7340 in
